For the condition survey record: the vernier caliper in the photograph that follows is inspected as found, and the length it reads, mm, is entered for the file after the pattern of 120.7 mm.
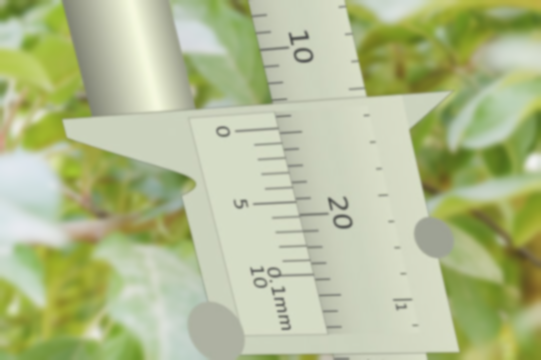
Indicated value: 14.7 mm
